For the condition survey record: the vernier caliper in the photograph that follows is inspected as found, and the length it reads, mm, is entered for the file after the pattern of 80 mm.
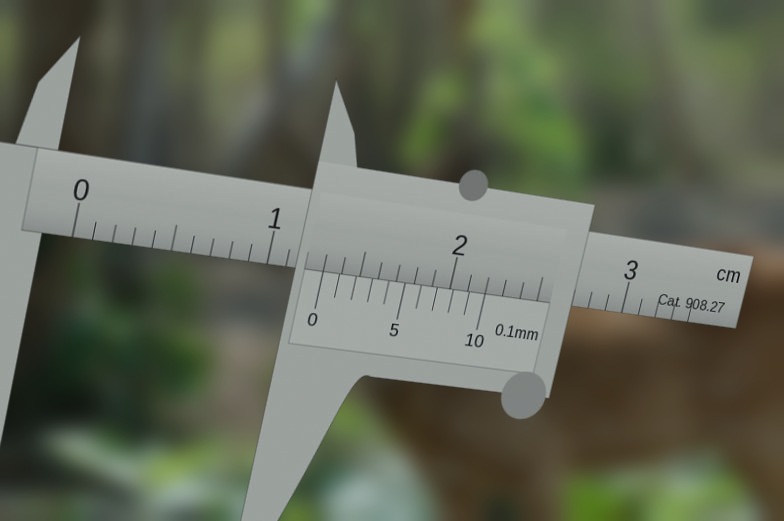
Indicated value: 13.0 mm
